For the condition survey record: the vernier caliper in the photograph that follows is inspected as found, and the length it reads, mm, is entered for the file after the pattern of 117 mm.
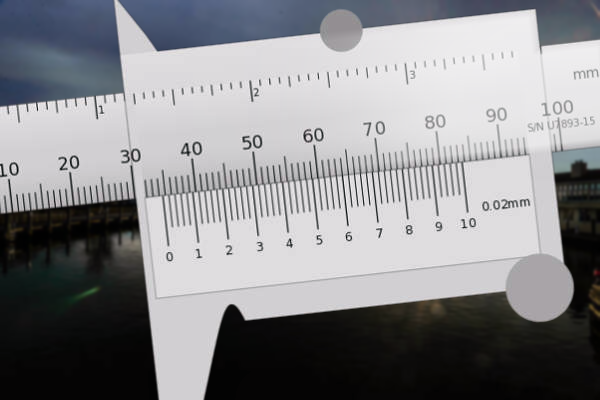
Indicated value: 34.6 mm
